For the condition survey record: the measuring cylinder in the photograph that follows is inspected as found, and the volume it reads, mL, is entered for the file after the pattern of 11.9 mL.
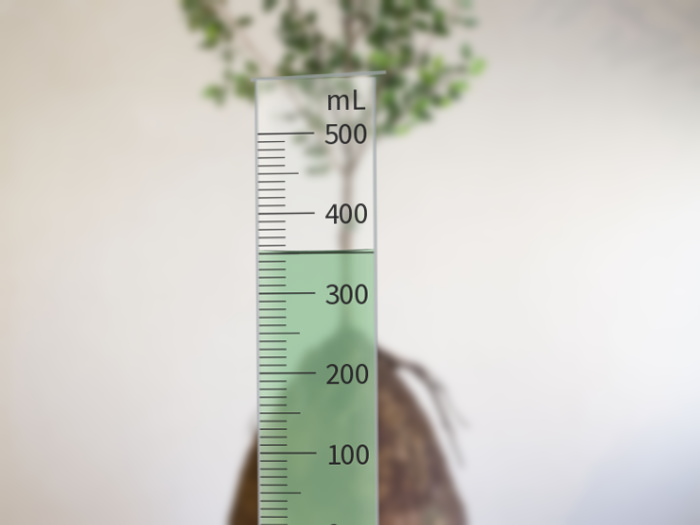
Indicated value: 350 mL
